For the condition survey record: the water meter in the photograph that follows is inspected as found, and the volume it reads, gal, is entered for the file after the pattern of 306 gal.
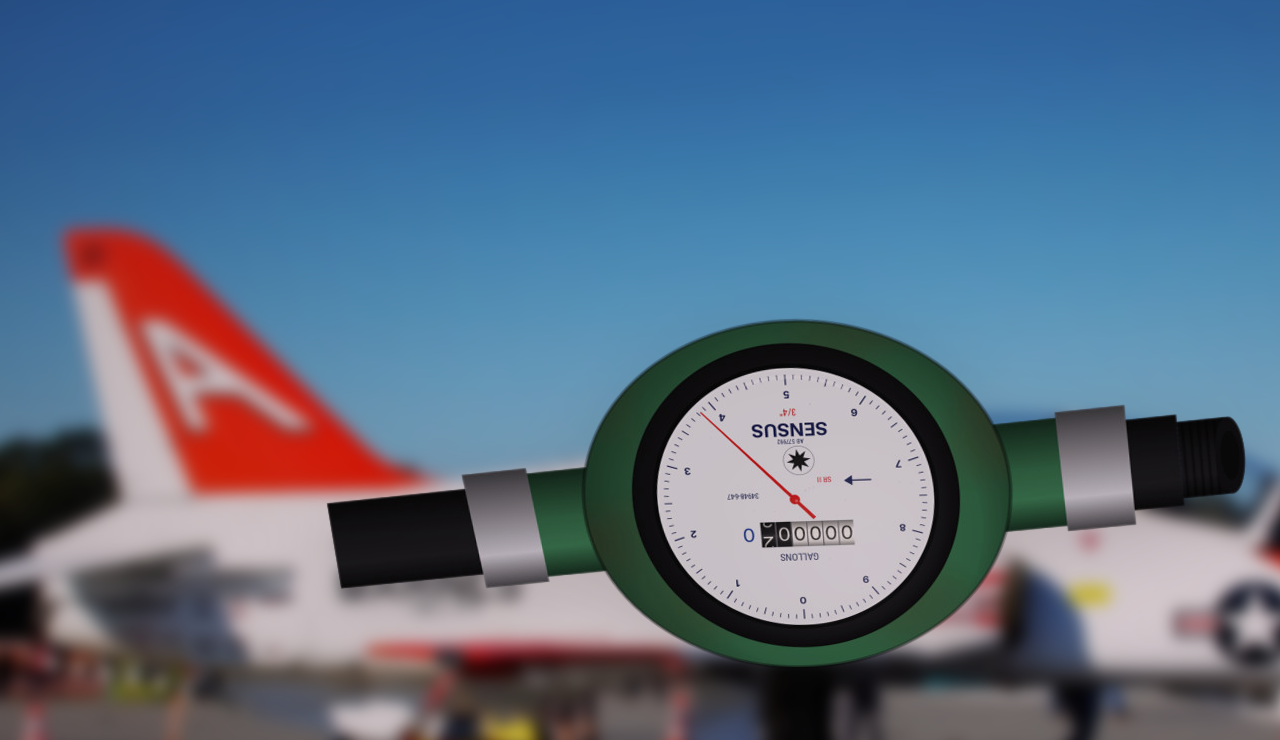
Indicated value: 23.8 gal
